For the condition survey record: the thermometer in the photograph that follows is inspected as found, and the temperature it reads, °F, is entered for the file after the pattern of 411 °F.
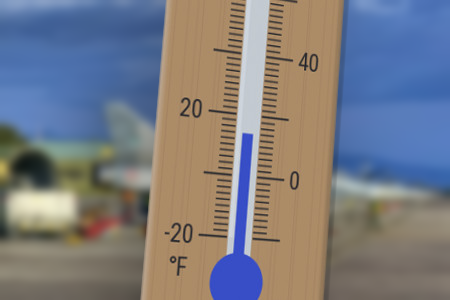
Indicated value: 14 °F
